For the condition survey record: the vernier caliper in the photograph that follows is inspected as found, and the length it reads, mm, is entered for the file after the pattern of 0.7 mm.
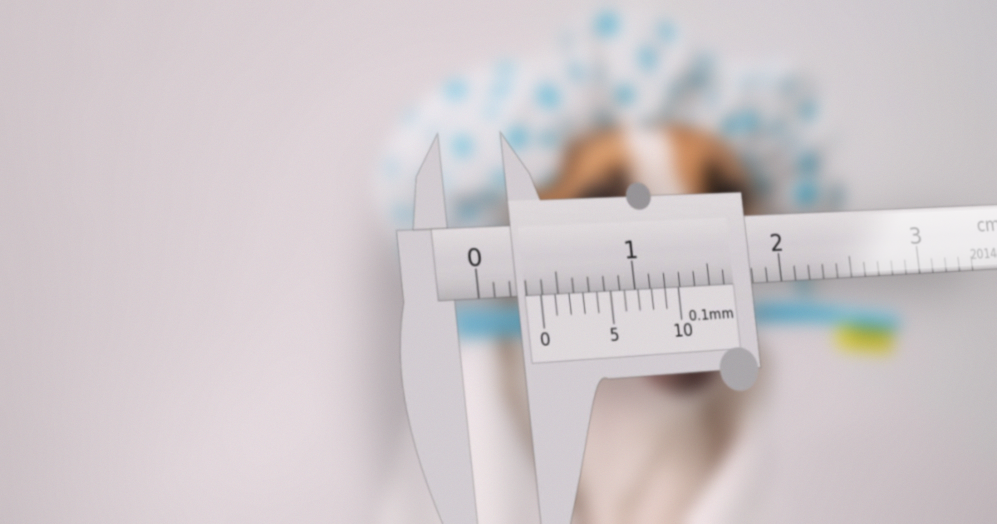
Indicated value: 3.9 mm
